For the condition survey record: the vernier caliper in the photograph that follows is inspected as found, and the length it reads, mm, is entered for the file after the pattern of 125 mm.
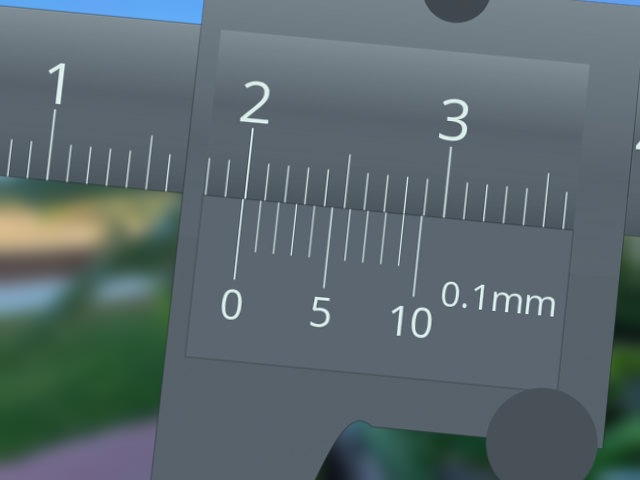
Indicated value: 19.9 mm
